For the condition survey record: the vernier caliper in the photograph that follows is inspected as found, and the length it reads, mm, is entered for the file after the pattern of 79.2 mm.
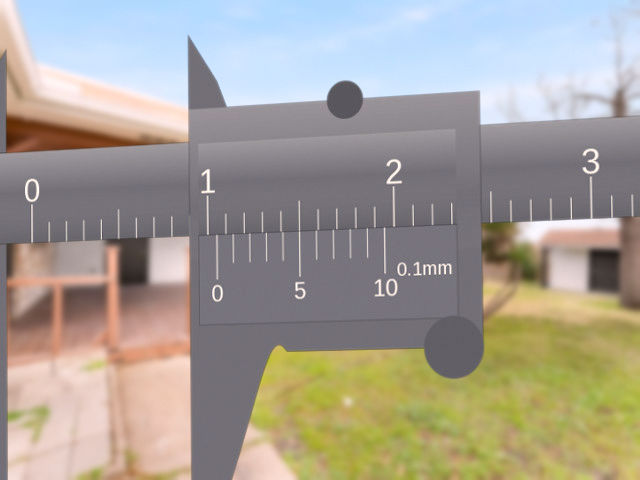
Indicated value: 10.5 mm
